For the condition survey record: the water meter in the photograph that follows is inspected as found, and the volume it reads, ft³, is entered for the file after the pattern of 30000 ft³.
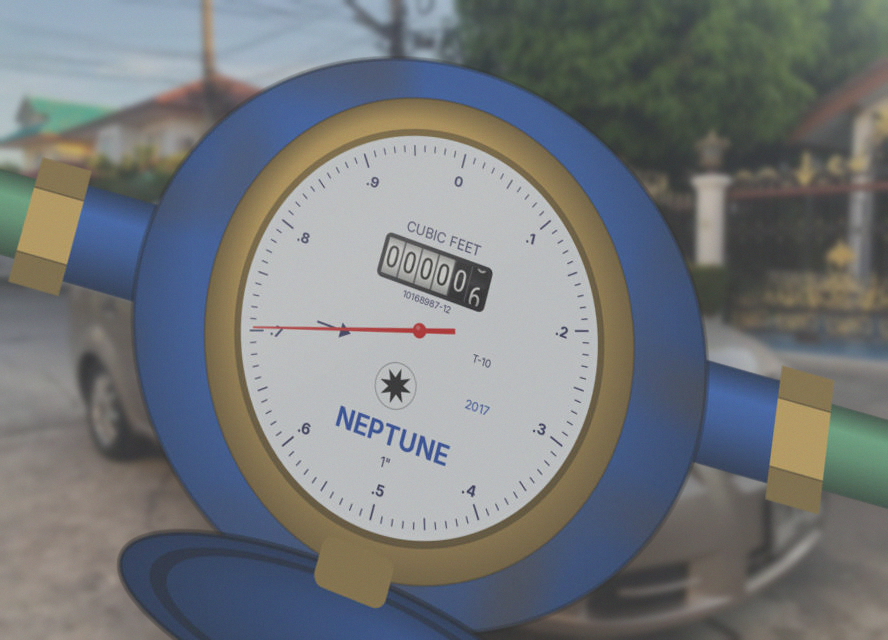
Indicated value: 5.70 ft³
